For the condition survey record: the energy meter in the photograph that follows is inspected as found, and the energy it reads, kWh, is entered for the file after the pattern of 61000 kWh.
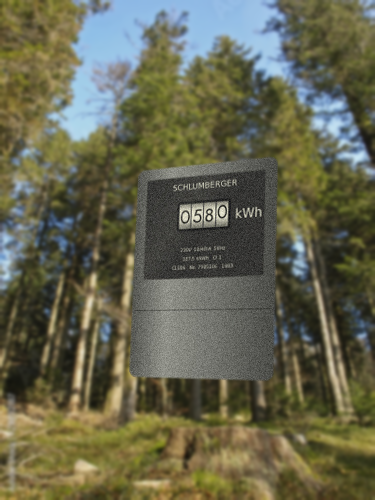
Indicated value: 580 kWh
